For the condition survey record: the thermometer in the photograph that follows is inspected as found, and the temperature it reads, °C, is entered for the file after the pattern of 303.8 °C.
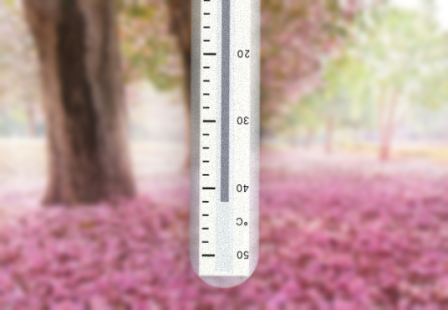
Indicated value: 42 °C
